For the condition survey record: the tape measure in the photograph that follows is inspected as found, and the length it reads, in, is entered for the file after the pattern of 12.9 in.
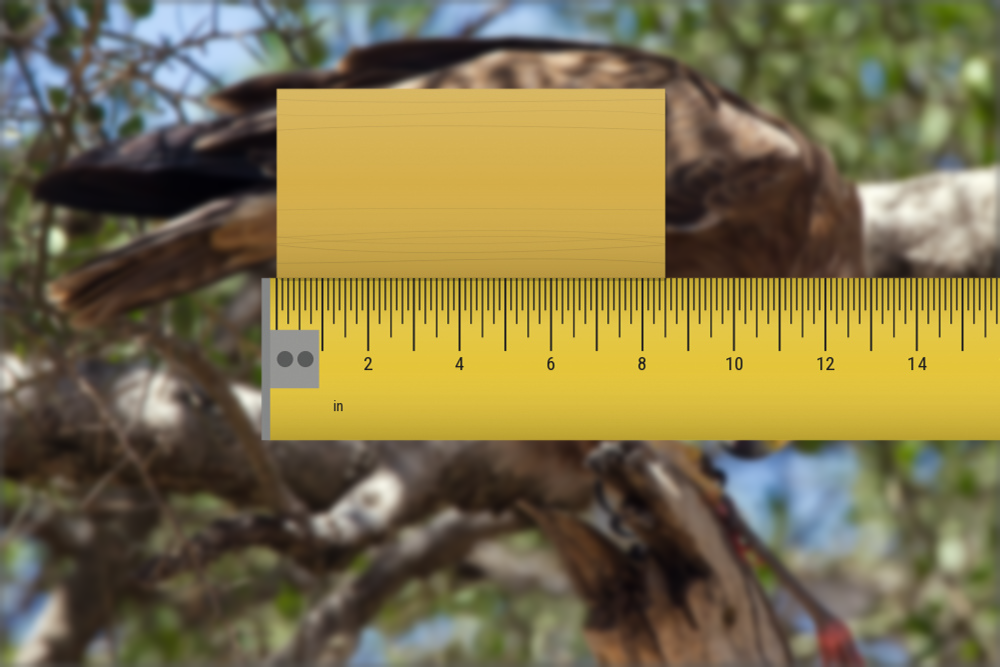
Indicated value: 8.5 in
